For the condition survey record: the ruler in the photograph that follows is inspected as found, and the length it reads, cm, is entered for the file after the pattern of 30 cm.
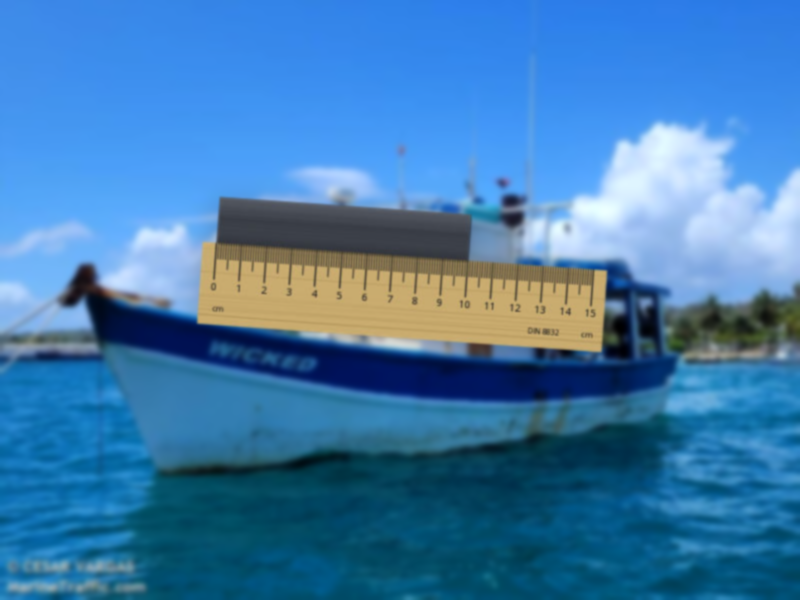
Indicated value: 10 cm
